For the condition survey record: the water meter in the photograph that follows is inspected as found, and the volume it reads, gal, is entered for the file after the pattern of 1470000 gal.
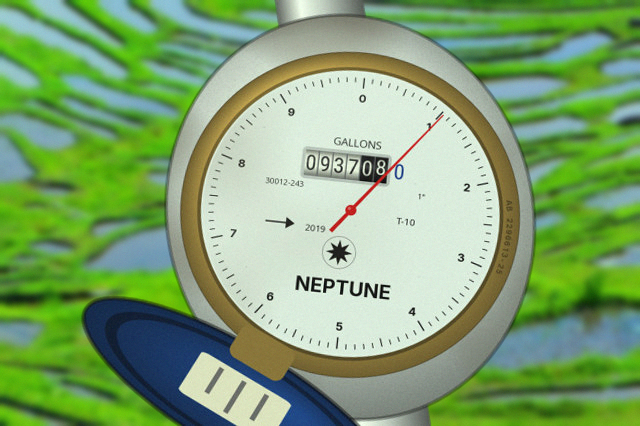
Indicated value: 937081.0 gal
